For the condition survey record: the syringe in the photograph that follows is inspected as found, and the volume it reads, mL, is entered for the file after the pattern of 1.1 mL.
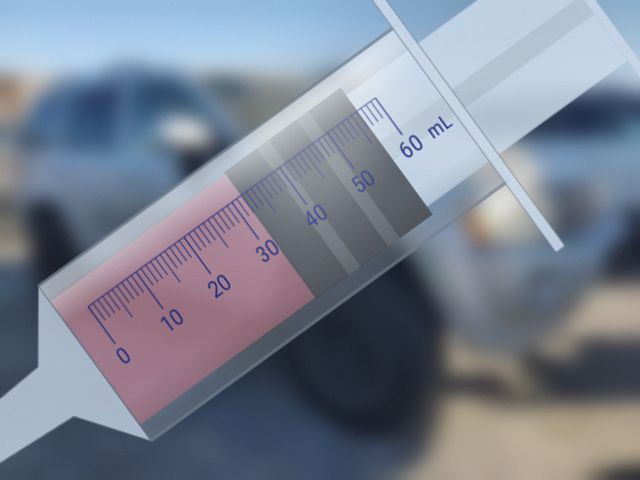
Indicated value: 32 mL
